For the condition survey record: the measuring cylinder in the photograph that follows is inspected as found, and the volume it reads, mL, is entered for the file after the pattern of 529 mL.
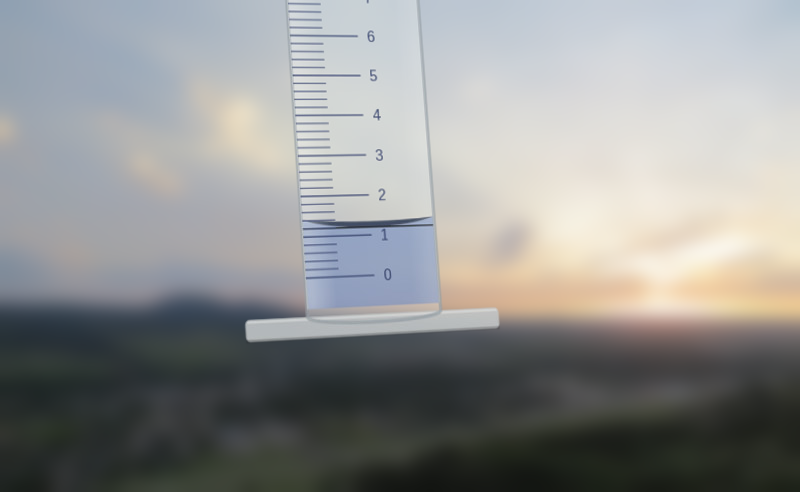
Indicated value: 1.2 mL
